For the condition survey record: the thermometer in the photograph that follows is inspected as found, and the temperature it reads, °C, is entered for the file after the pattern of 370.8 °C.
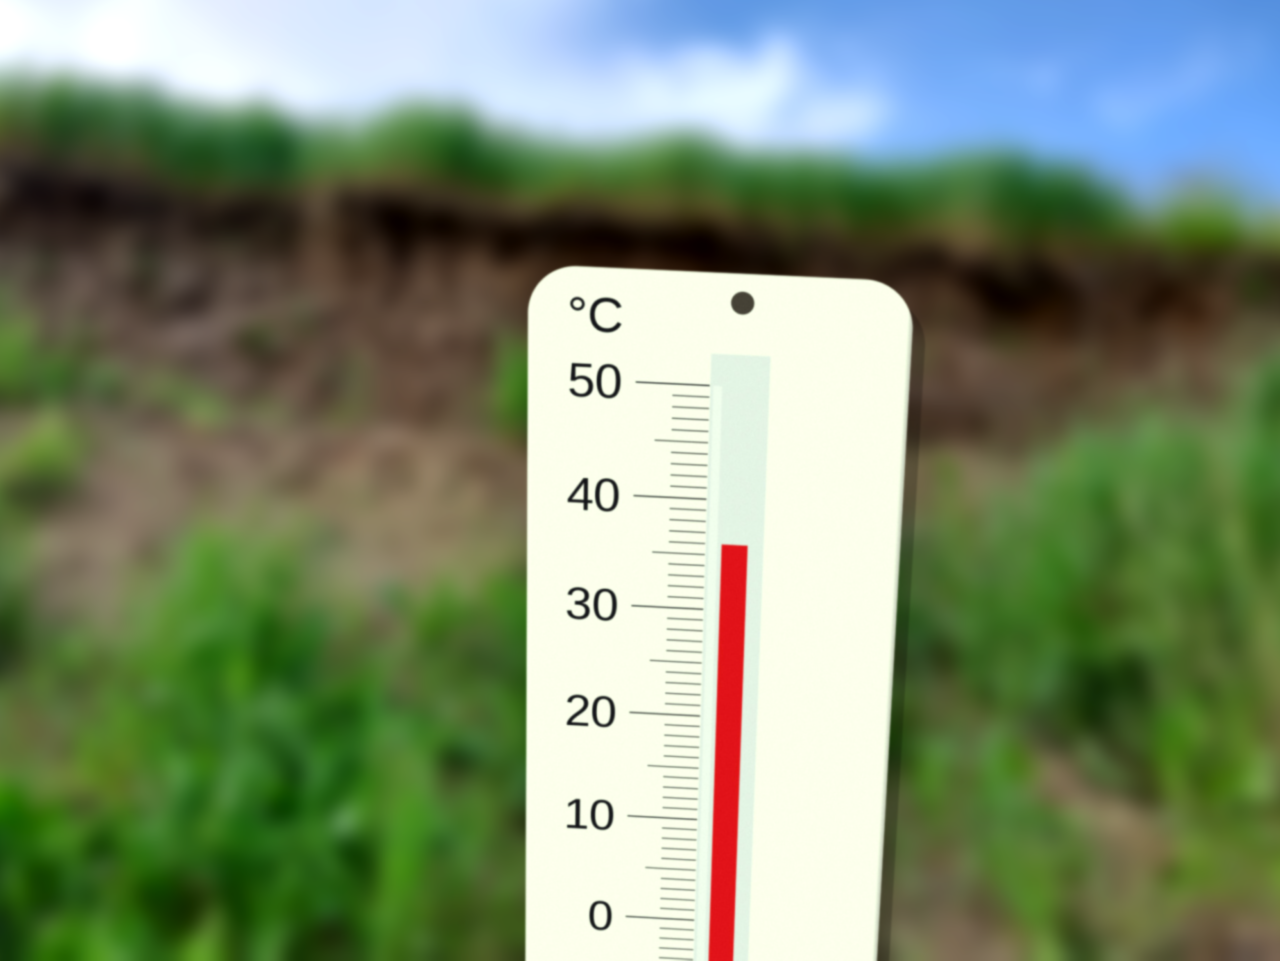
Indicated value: 36 °C
